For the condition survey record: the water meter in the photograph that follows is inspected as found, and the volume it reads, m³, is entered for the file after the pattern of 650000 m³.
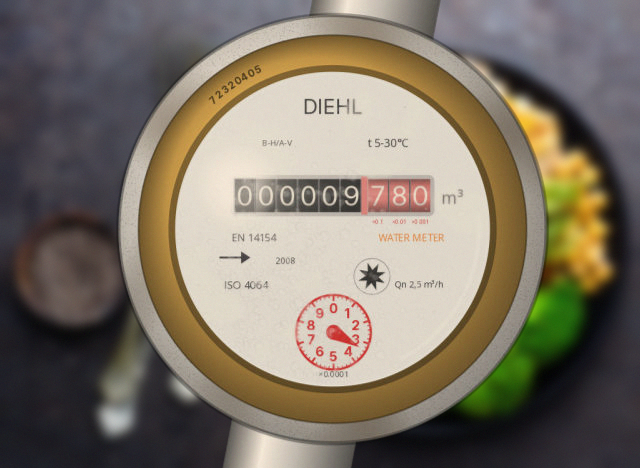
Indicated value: 9.7803 m³
